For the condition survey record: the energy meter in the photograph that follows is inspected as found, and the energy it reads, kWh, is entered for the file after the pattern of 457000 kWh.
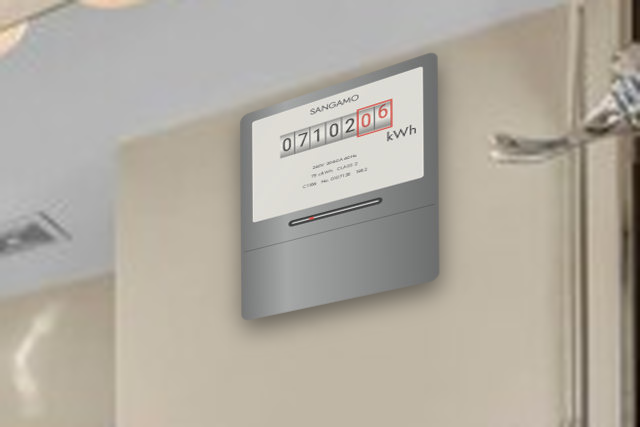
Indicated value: 7102.06 kWh
